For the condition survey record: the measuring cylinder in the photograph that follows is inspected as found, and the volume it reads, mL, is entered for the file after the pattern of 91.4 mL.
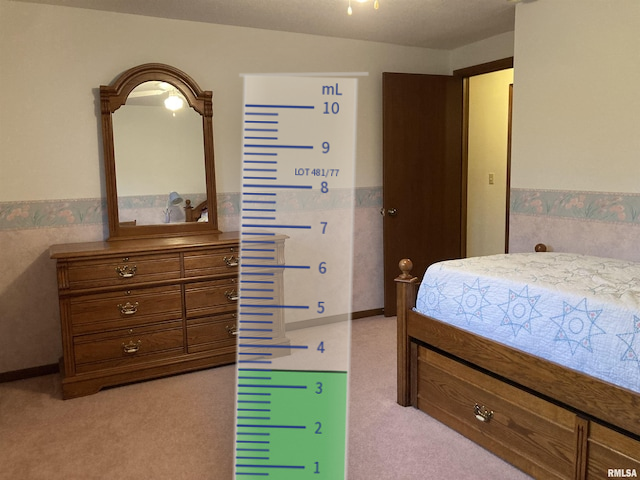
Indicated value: 3.4 mL
